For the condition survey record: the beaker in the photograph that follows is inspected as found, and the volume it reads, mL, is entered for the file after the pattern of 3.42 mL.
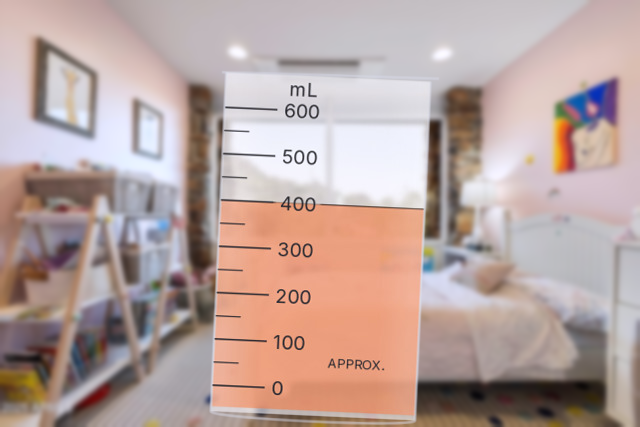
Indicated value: 400 mL
